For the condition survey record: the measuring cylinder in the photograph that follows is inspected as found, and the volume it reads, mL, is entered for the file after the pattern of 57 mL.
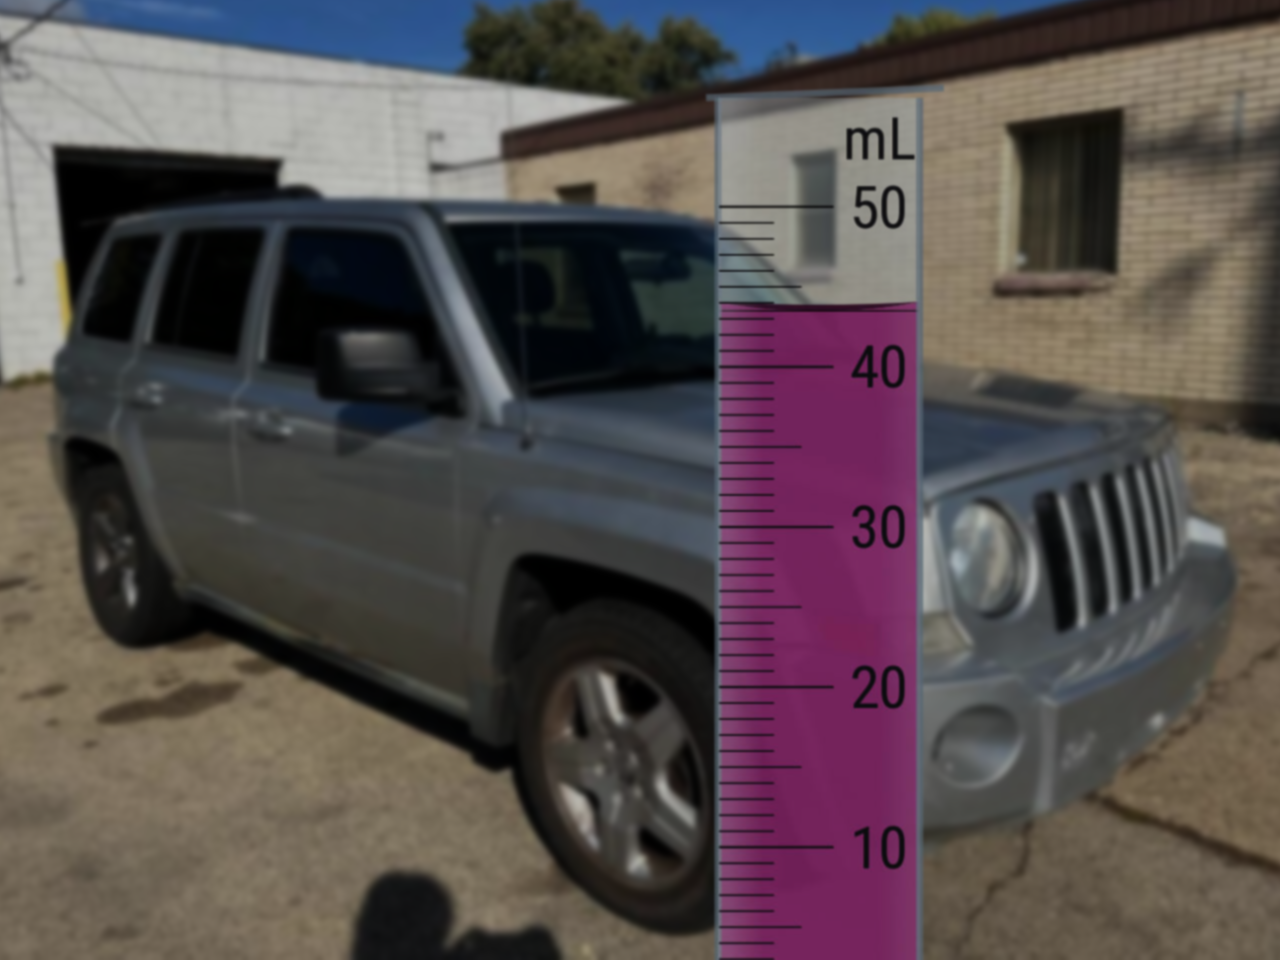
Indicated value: 43.5 mL
